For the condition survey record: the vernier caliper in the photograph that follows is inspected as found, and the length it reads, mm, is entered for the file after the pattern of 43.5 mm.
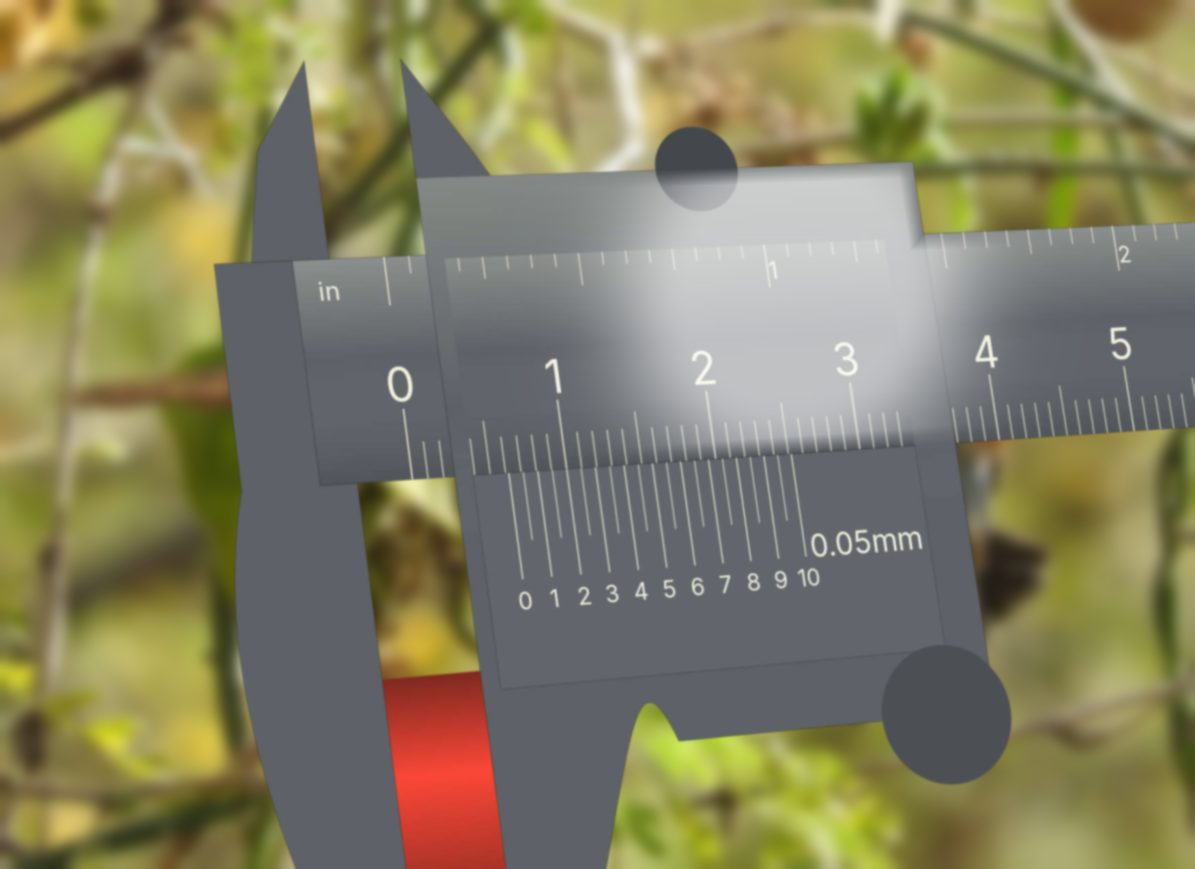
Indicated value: 6.2 mm
